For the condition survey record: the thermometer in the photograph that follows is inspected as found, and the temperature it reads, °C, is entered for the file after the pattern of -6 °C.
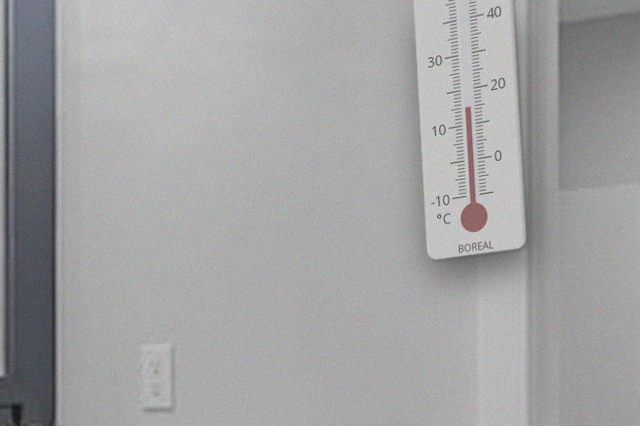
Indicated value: 15 °C
